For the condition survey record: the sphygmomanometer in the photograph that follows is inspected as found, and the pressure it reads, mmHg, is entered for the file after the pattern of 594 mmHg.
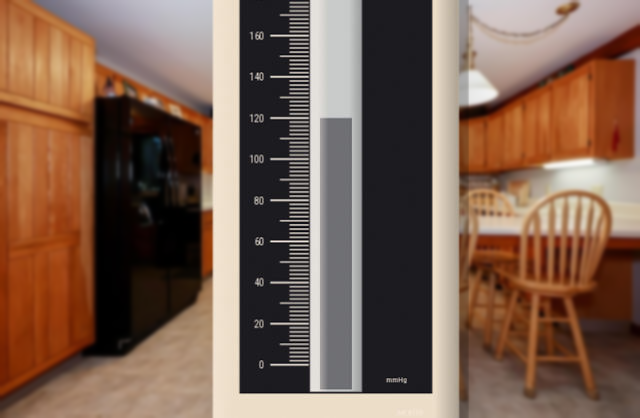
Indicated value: 120 mmHg
